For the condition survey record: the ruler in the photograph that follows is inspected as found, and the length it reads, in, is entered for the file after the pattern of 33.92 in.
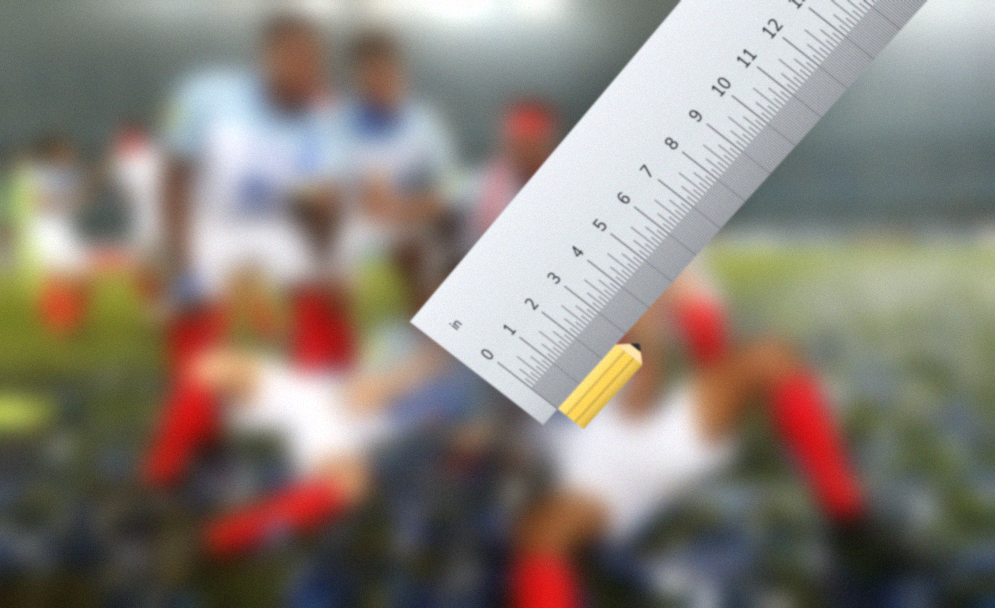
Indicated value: 3 in
